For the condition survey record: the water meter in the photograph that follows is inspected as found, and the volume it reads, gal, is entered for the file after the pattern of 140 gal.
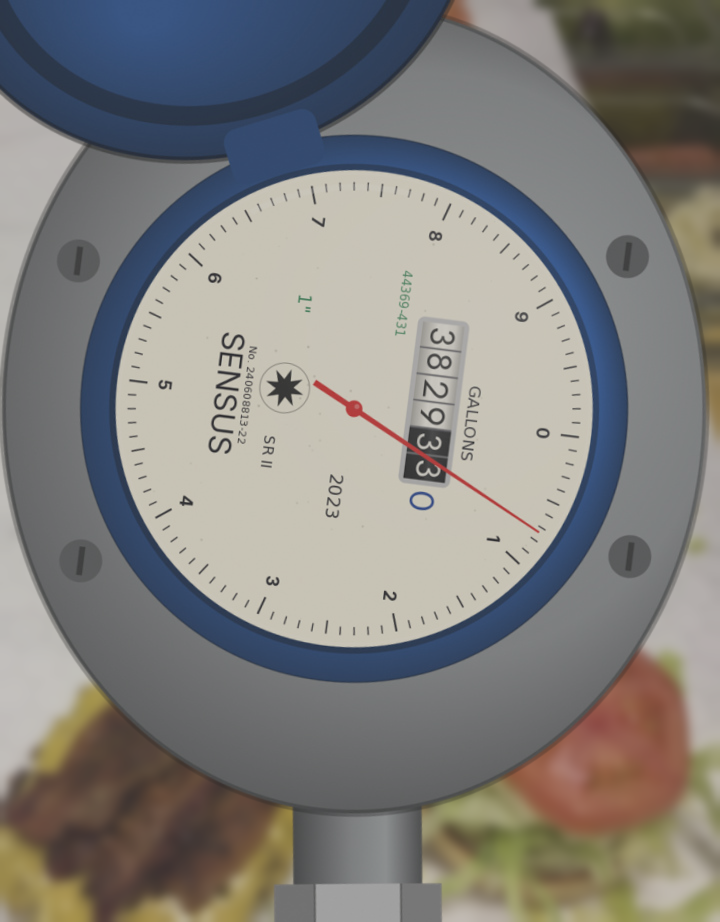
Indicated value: 3829330.7 gal
